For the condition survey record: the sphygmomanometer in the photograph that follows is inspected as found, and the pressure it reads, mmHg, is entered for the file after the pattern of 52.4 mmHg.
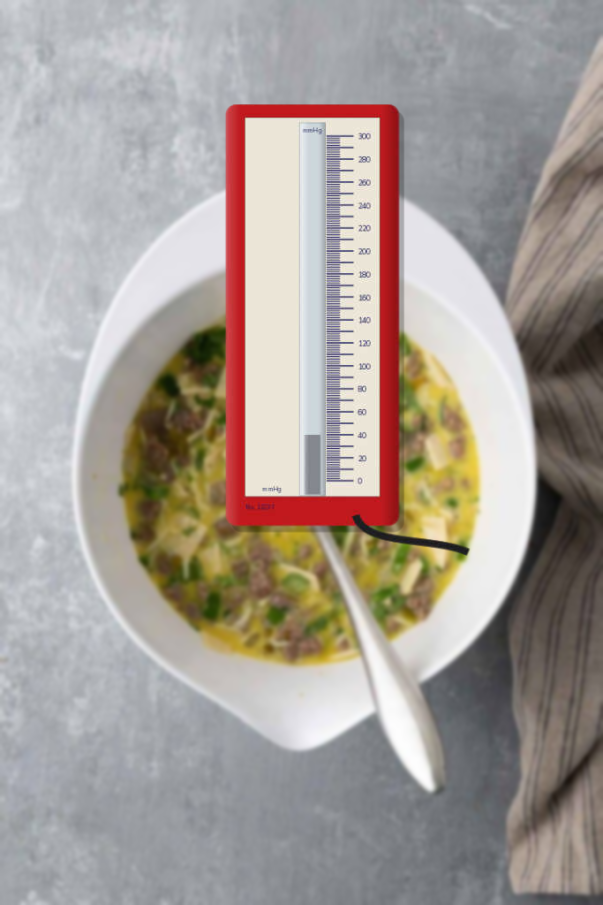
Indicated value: 40 mmHg
